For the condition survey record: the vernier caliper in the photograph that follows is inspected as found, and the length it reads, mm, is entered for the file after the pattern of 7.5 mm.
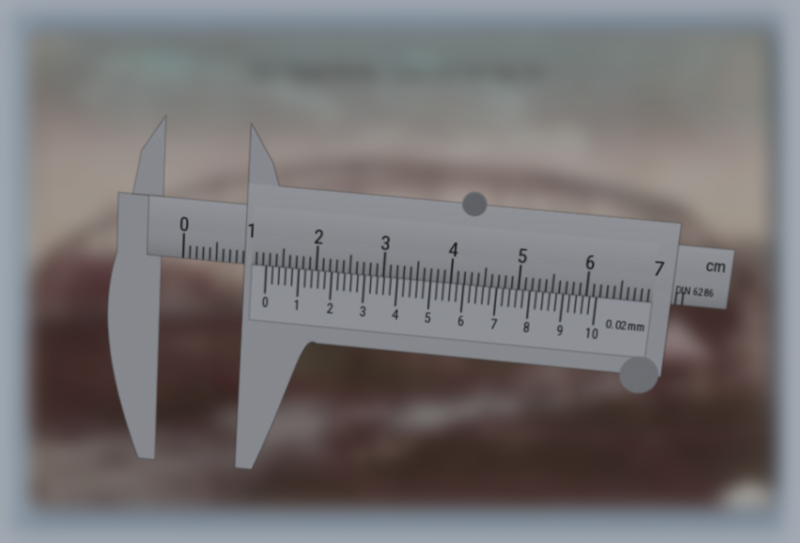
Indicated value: 12.5 mm
